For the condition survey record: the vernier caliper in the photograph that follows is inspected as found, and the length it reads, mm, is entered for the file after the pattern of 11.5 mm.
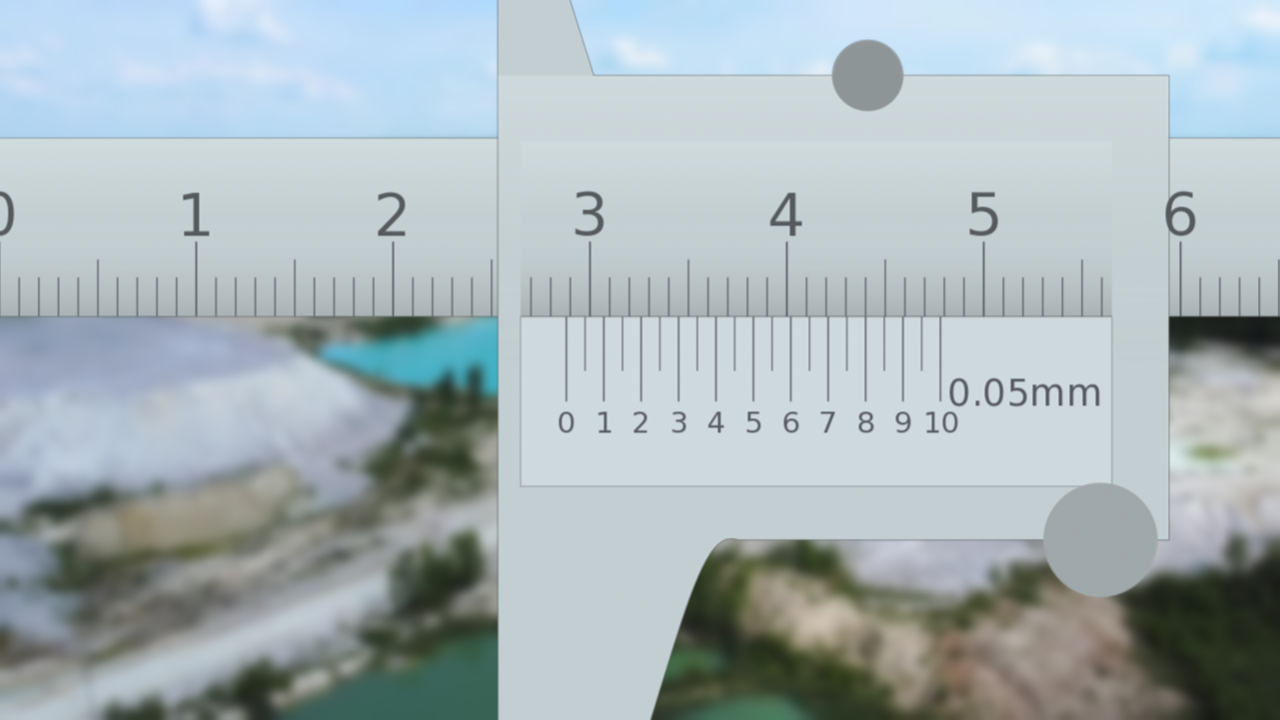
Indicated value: 28.8 mm
